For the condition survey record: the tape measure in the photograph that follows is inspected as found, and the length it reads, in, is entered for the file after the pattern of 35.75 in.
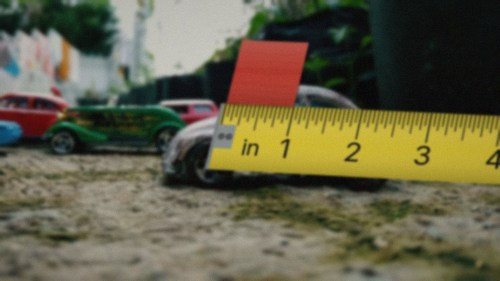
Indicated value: 1 in
